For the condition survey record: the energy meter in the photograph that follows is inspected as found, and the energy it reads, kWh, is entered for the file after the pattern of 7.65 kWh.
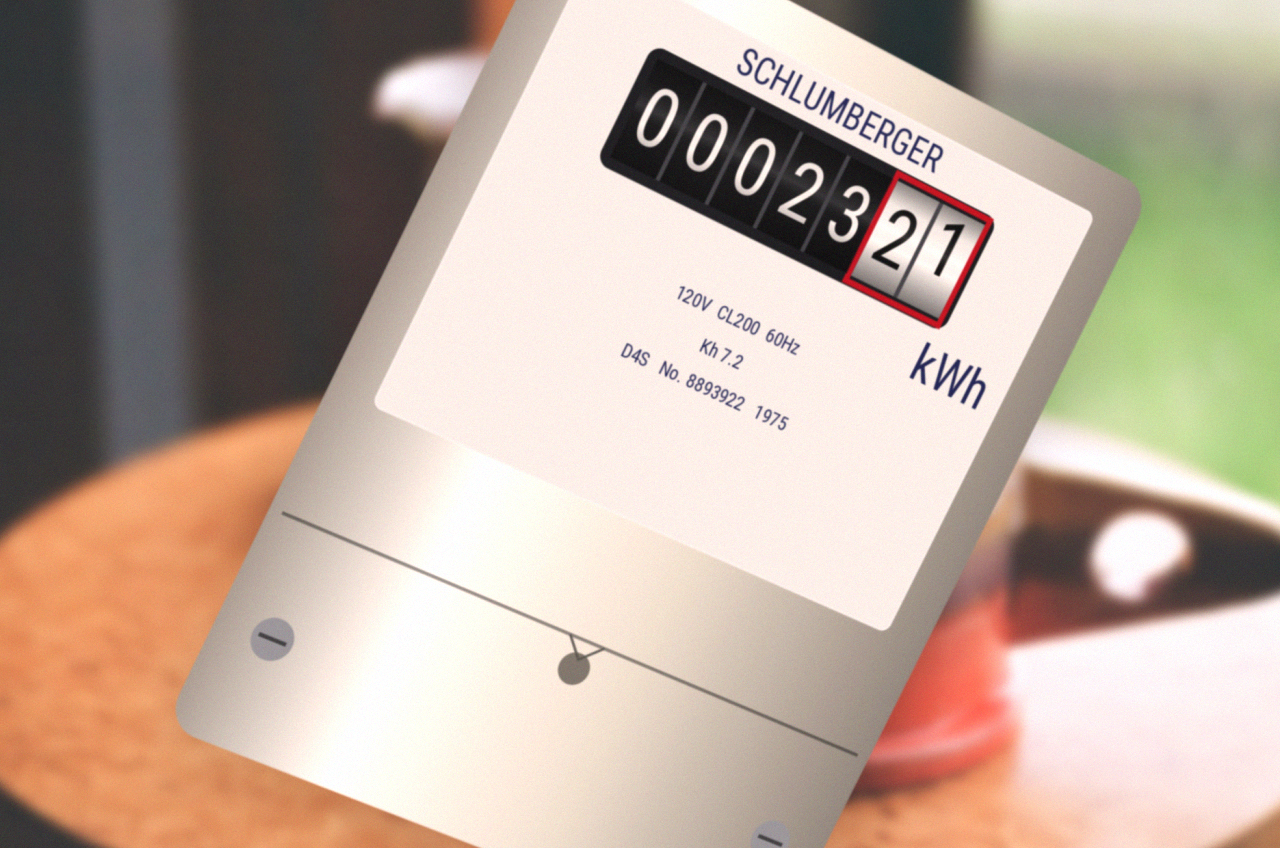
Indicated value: 23.21 kWh
